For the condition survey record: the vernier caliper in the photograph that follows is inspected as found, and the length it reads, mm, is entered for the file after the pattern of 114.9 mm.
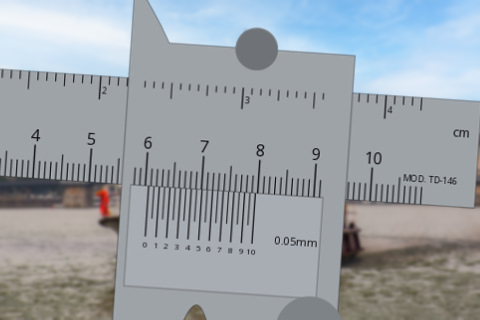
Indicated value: 60.6 mm
